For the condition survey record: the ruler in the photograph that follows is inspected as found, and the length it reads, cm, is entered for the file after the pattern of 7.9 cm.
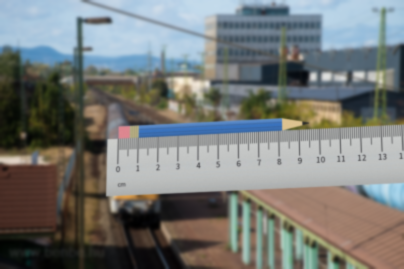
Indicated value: 9.5 cm
